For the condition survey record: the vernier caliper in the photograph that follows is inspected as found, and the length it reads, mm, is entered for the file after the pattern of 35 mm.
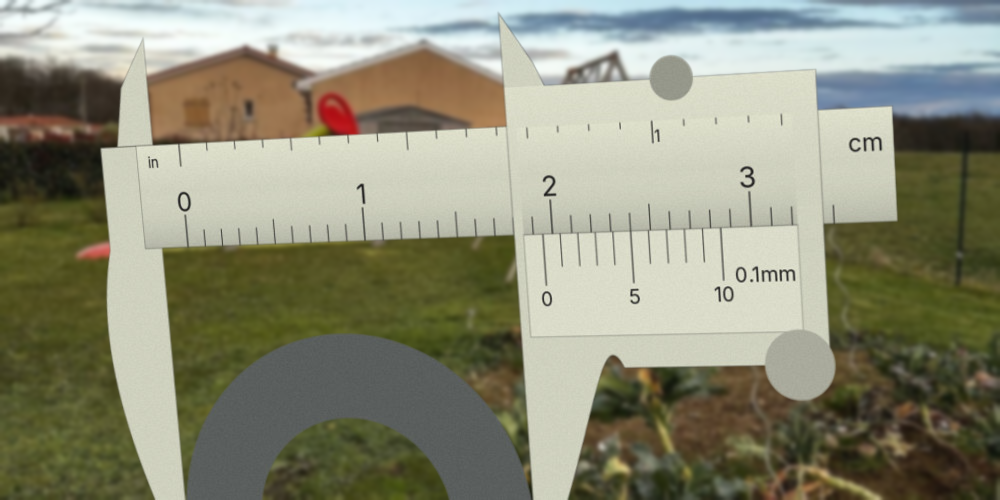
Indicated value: 19.5 mm
